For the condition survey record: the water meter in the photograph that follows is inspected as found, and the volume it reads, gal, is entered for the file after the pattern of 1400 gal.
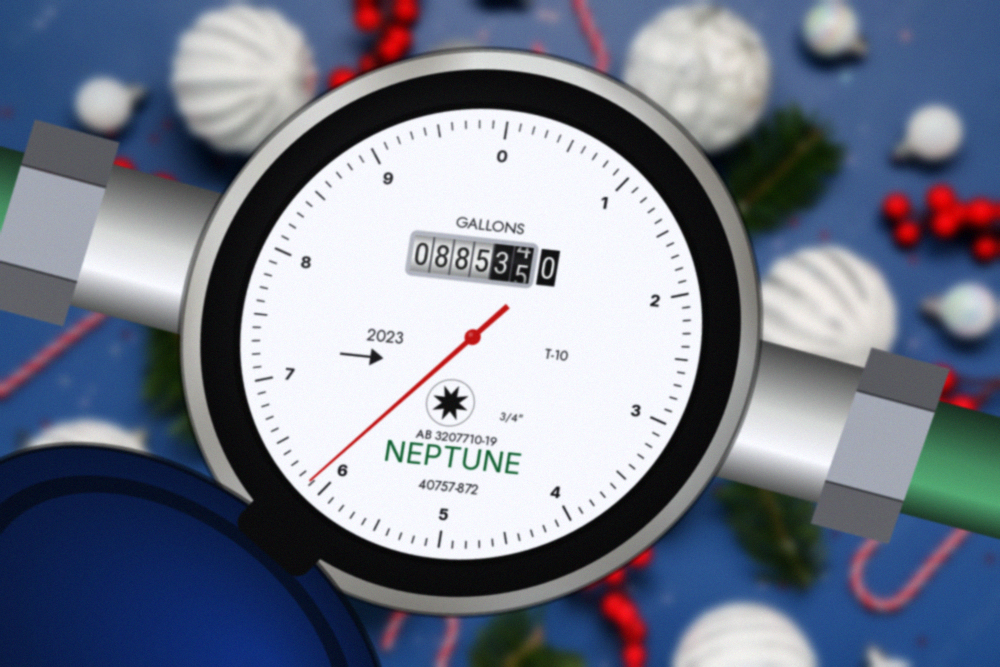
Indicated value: 885346.1 gal
